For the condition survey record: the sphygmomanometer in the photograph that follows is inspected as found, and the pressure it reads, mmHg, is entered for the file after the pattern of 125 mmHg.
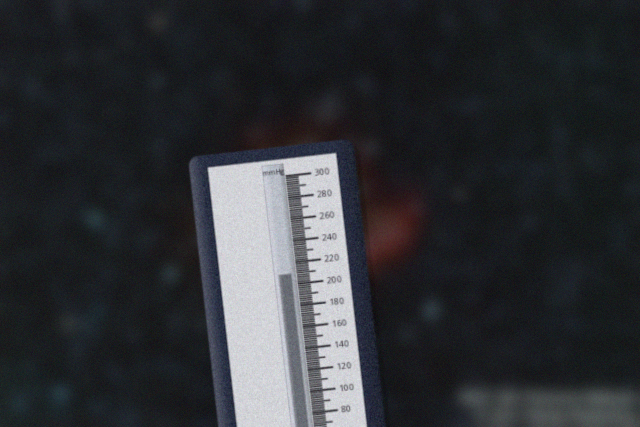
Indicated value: 210 mmHg
